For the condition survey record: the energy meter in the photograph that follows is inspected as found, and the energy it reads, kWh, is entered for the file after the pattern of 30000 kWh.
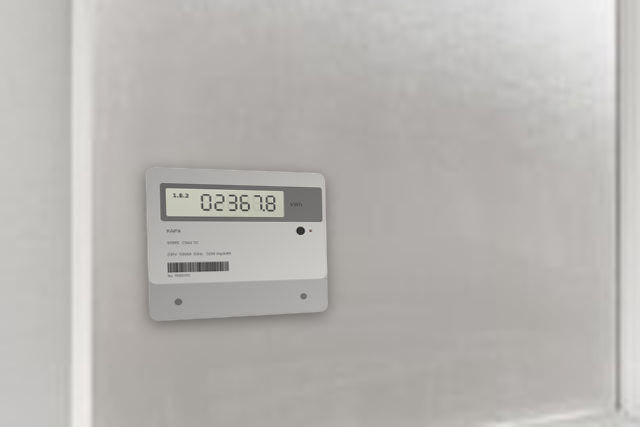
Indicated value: 2367.8 kWh
